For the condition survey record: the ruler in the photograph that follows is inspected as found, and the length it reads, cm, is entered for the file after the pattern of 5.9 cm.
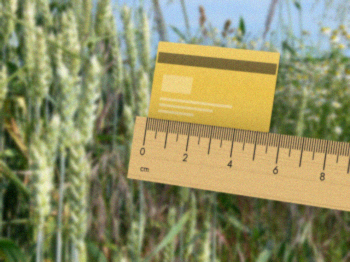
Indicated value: 5.5 cm
